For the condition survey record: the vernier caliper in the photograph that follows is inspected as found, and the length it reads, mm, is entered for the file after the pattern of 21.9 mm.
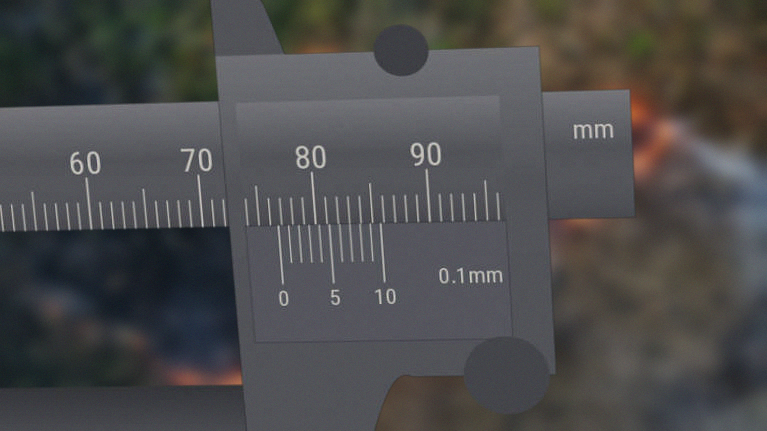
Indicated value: 76.7 mm
